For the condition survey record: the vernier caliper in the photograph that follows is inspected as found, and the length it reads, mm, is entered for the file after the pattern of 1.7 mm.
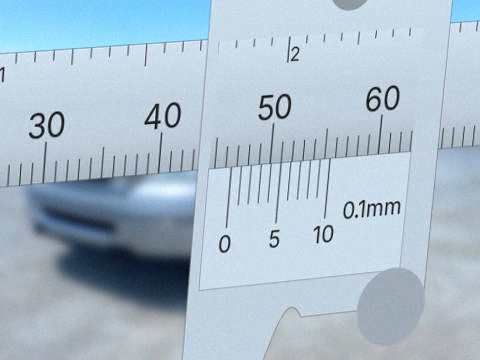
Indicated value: 46.5 mm
